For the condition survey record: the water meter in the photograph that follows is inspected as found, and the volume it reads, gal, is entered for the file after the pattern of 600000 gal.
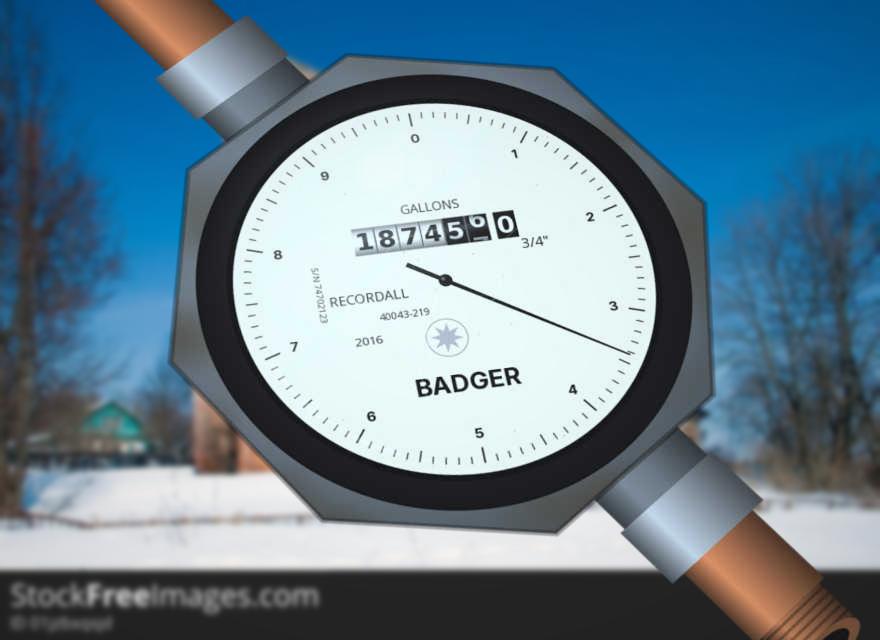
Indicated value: 1874563.4 gal
